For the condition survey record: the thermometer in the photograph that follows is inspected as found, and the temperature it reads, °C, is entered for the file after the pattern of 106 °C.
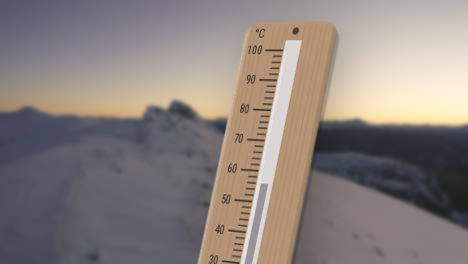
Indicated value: 56 °C
